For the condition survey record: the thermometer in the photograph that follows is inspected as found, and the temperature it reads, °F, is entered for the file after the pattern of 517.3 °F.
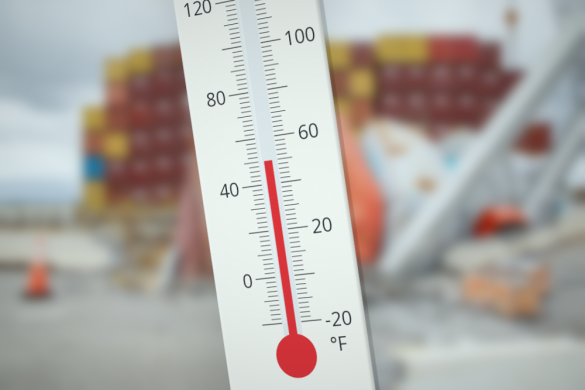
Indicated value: 50 °F
